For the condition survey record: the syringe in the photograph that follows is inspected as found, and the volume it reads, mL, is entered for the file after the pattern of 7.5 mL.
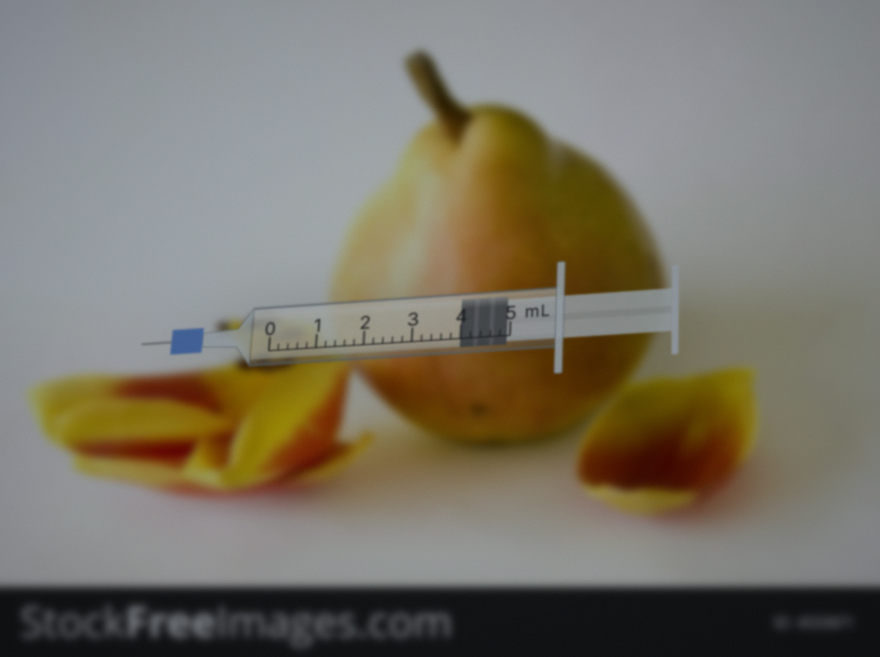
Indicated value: 4 mL
